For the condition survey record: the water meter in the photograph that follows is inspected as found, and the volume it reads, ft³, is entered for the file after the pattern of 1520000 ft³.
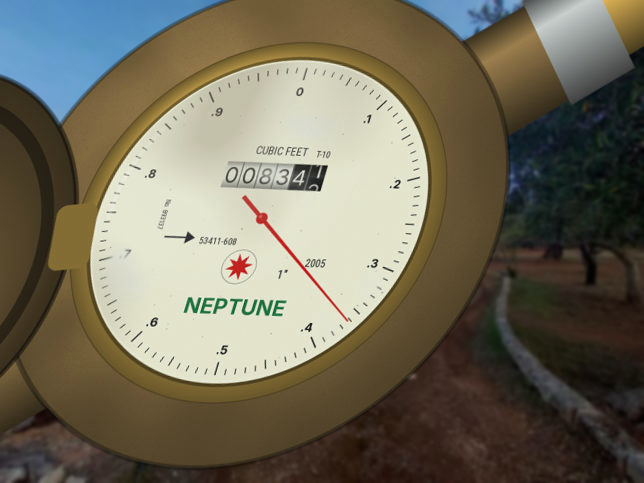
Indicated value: 8341.36 ft³
